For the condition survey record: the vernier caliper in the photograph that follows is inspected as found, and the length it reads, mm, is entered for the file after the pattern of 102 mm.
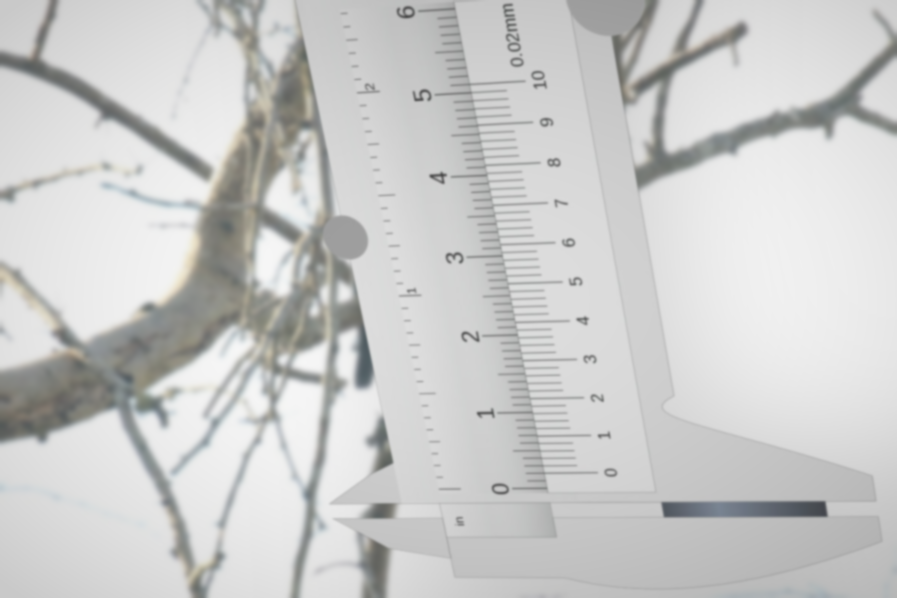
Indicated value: 2.0 mm
